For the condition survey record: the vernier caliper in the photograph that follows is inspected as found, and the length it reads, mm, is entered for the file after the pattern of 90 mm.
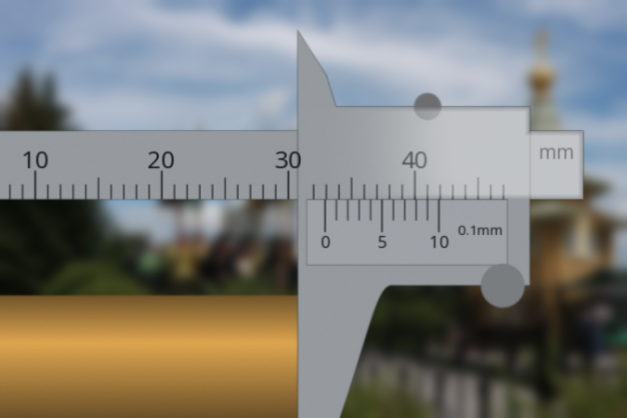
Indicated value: 32.9 mm
